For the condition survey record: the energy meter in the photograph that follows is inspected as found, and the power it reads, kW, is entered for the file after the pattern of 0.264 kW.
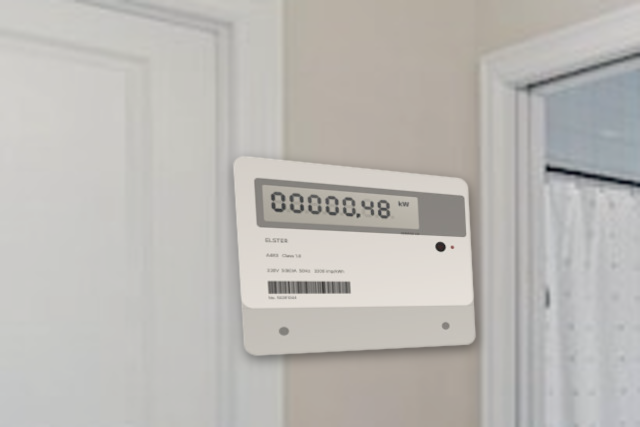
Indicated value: 0.48 kW
